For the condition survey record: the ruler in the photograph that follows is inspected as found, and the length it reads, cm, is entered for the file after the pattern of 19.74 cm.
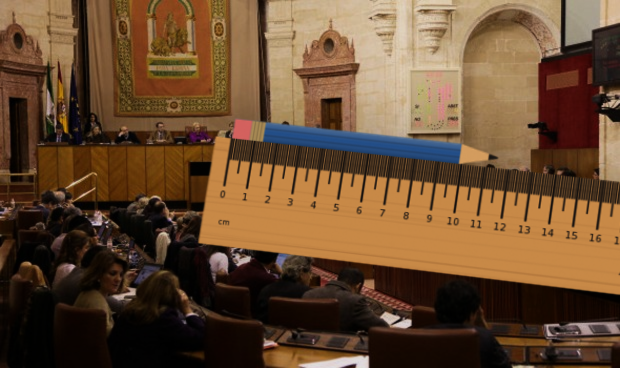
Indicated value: 11.5 cm
